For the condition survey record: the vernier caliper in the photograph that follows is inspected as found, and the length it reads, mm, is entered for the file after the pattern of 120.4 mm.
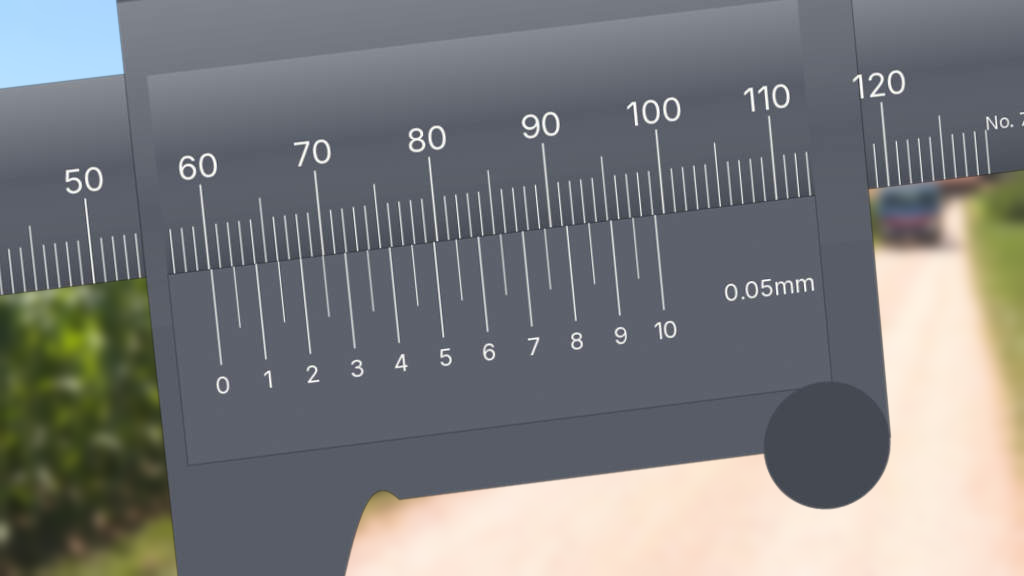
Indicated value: 60.2 mm
